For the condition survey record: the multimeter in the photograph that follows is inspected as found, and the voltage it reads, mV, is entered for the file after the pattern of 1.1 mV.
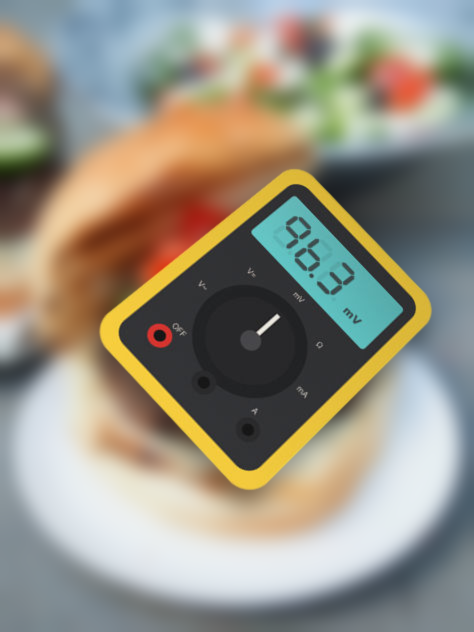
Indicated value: 96.3 mV
